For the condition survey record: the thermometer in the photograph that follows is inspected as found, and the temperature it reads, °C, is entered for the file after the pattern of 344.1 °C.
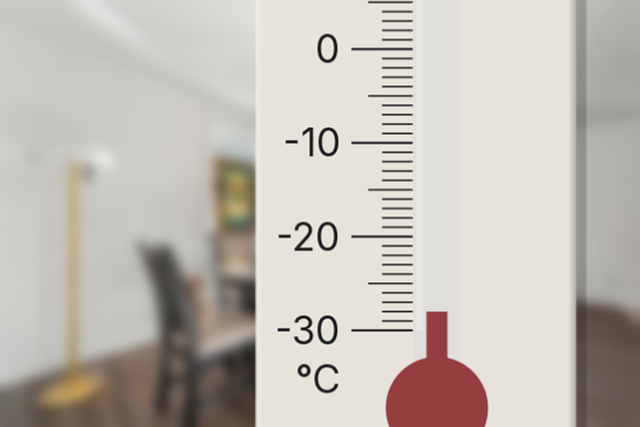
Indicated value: -28 °C
